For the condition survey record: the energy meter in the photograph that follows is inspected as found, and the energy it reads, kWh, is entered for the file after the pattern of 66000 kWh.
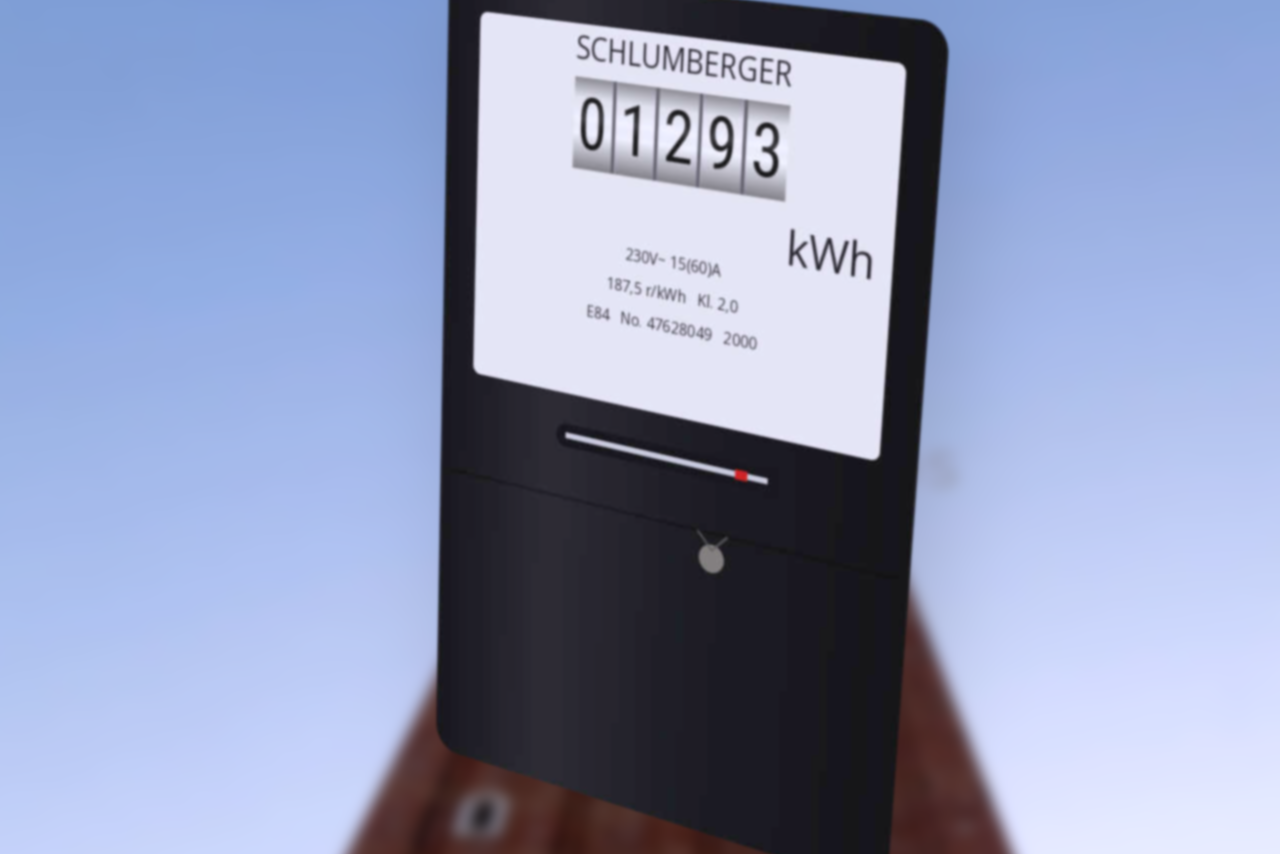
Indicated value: 1293 kWh
